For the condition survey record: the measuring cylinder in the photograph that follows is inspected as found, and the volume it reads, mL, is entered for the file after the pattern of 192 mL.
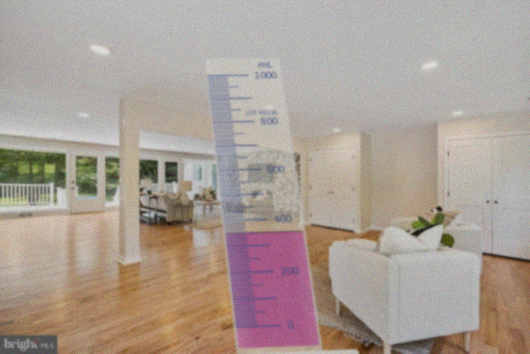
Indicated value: 350 mL
